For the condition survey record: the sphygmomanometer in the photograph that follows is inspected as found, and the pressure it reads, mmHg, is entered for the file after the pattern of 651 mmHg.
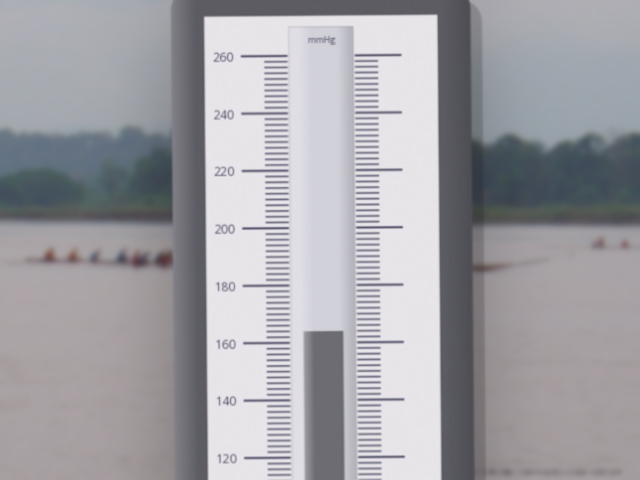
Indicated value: 164 mmHg
